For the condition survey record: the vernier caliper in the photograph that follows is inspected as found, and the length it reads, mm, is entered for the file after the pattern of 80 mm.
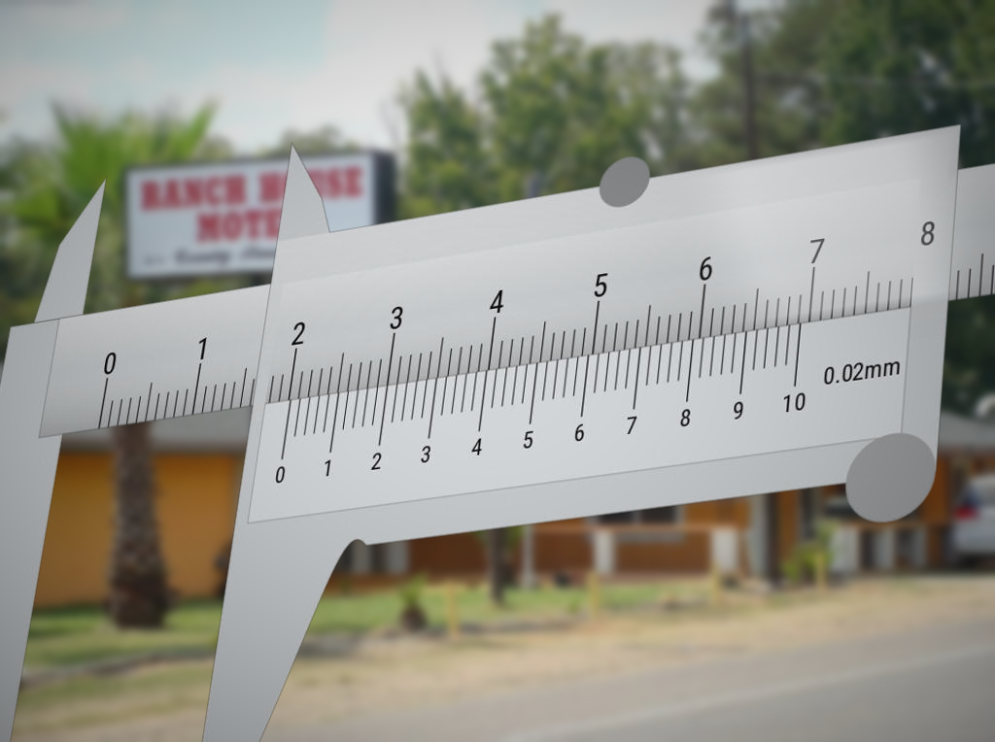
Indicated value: 20.2 mm
